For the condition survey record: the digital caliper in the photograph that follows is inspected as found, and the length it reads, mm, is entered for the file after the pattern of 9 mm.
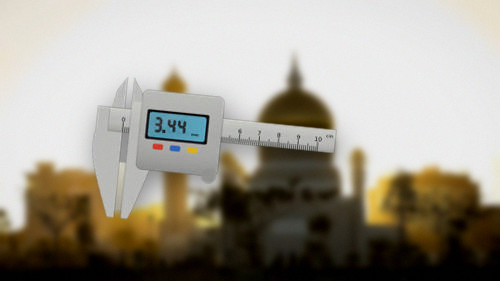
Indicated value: 3.44 mm
